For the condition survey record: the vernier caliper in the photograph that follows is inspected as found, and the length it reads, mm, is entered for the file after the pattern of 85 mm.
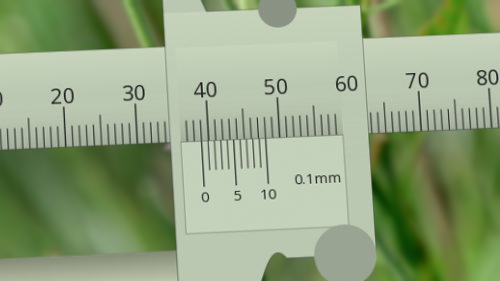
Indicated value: 39.0 mm
